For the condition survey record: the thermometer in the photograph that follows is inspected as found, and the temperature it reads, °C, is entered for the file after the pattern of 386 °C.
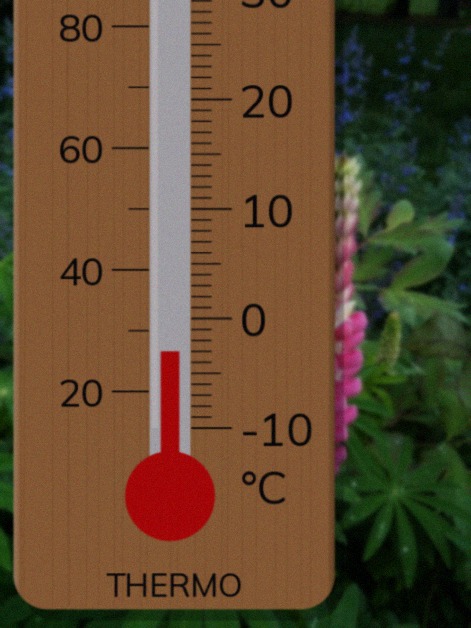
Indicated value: -3 °C
